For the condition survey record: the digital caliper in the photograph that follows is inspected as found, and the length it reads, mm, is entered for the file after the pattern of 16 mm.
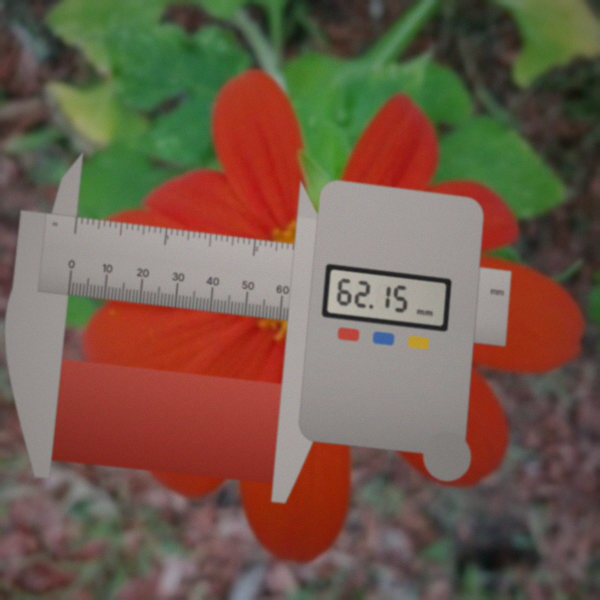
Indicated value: 62.15 mm
